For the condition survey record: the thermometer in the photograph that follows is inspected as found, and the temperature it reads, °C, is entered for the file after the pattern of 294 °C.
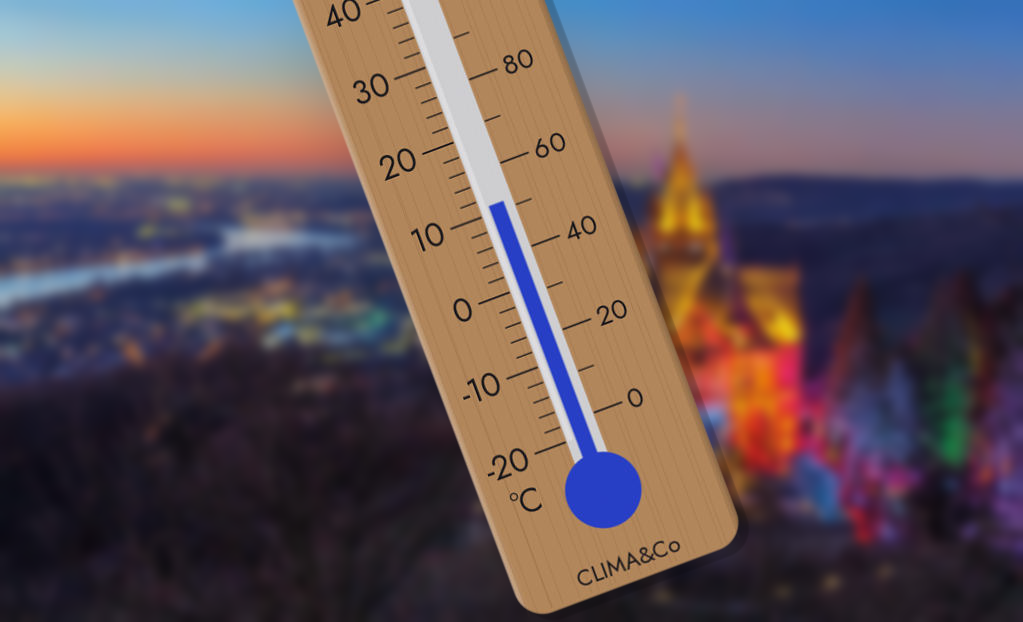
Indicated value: 11 °C
